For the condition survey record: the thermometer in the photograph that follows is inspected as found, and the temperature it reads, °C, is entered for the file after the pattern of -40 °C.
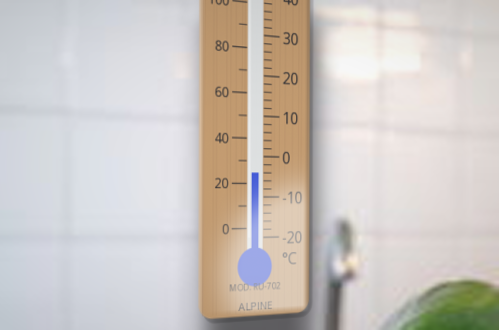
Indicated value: -4 °C
